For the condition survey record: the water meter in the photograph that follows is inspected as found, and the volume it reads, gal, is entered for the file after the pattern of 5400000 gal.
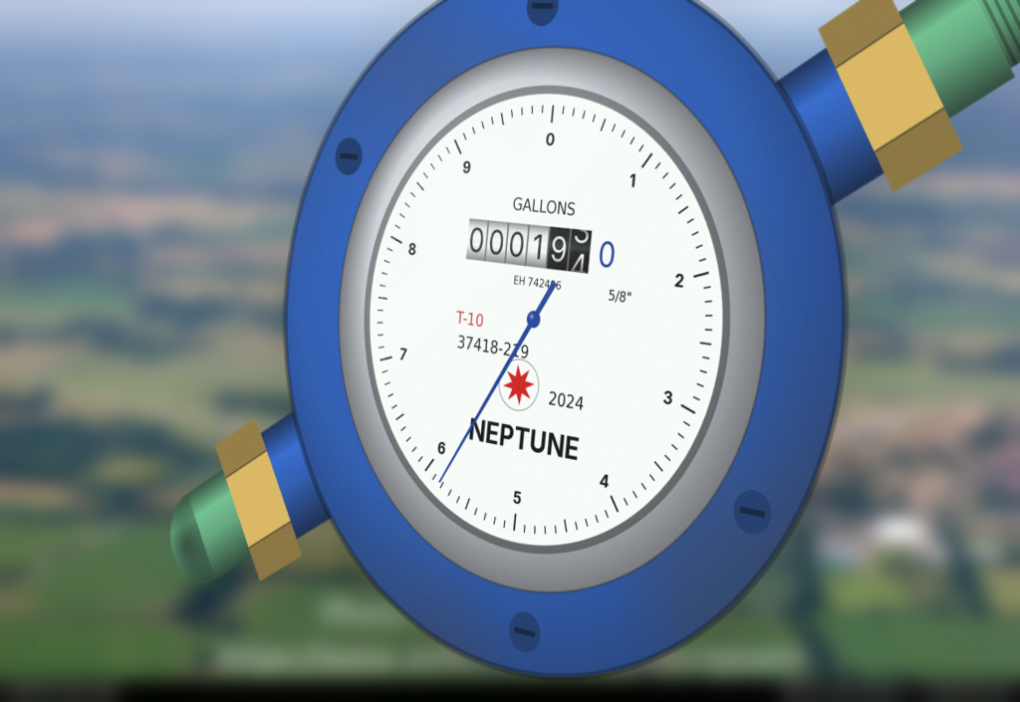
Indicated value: 1935.8 gal
